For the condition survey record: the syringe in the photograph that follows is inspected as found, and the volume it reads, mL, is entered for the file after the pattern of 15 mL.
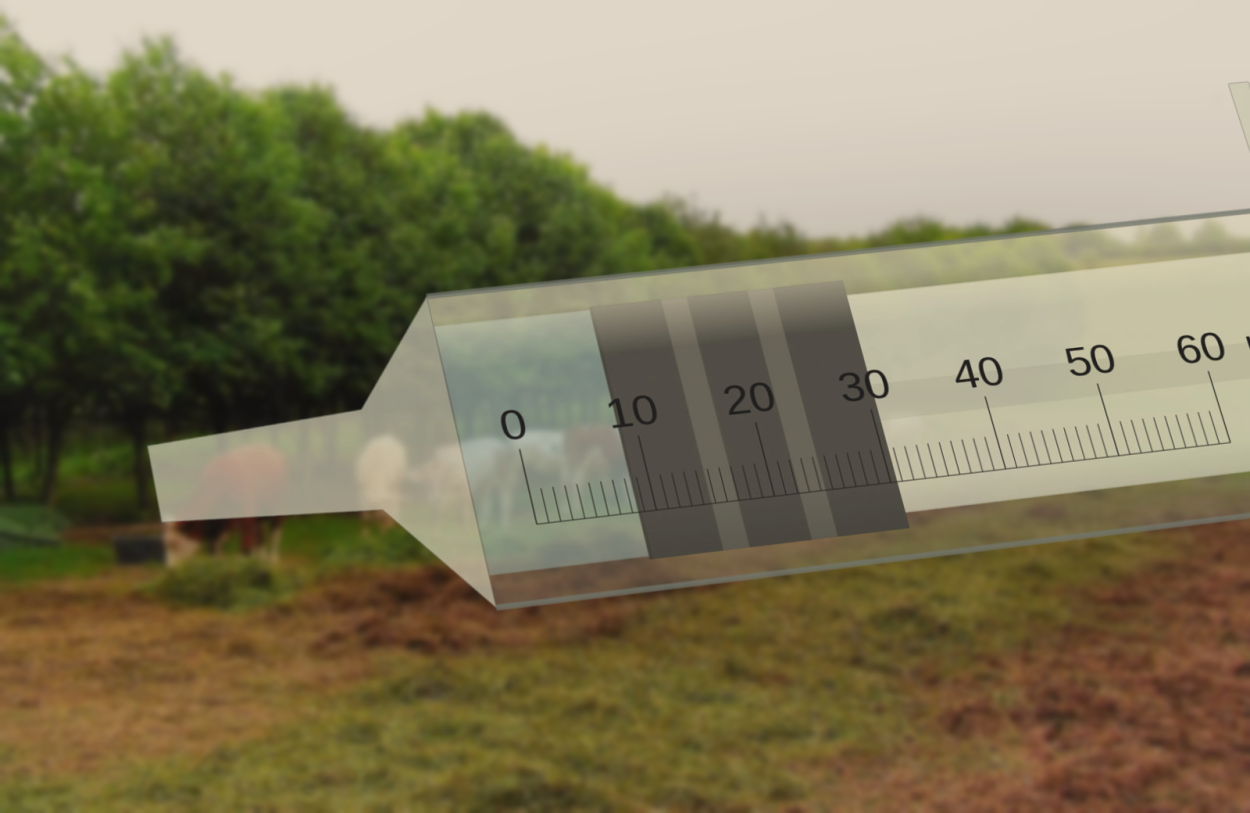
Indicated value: 8.5 mL
